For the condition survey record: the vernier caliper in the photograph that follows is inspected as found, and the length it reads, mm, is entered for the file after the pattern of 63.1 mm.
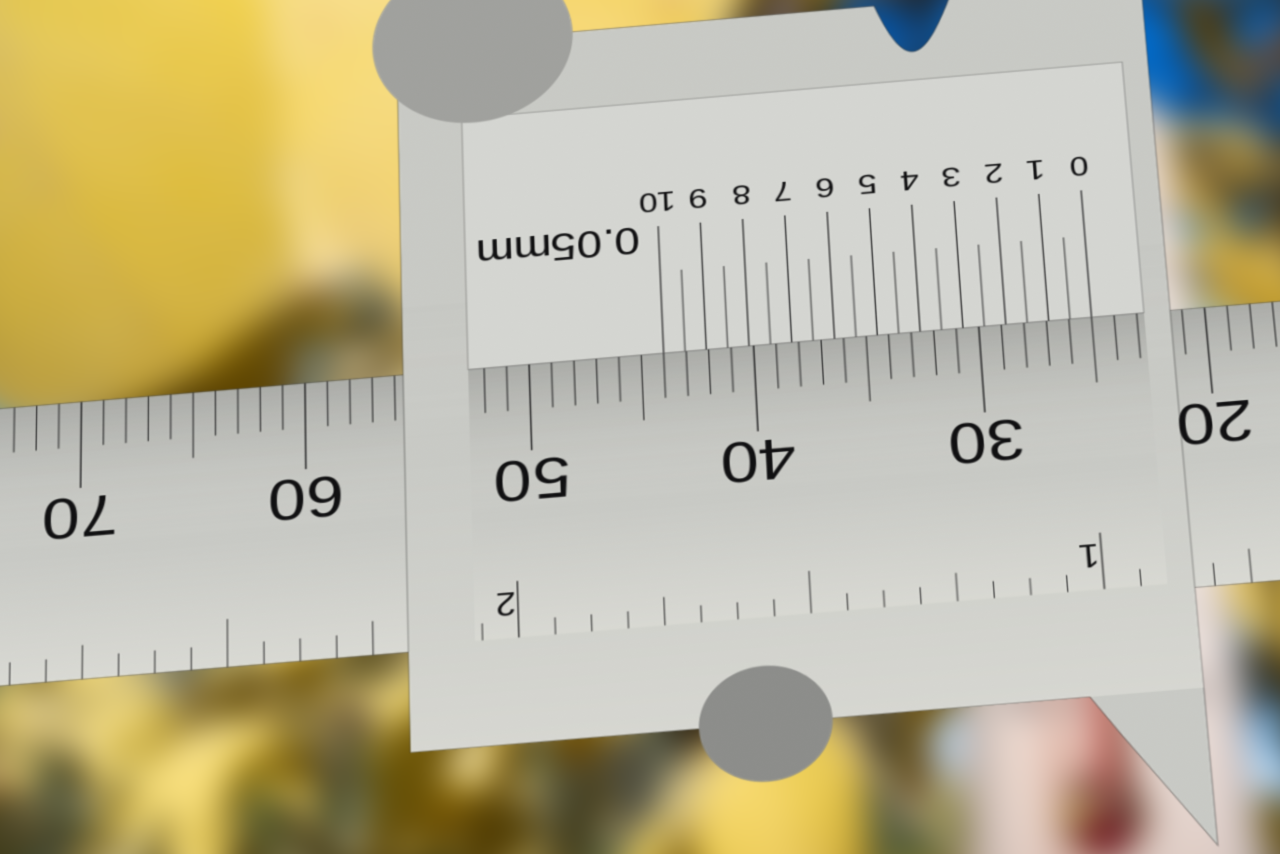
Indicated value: 25.0 mm
